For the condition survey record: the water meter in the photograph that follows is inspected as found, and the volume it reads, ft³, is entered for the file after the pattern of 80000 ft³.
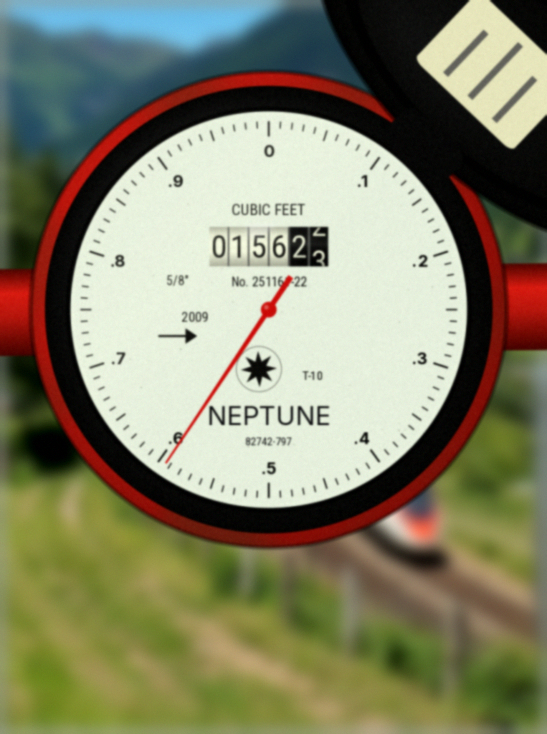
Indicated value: 15622.59 ft³
